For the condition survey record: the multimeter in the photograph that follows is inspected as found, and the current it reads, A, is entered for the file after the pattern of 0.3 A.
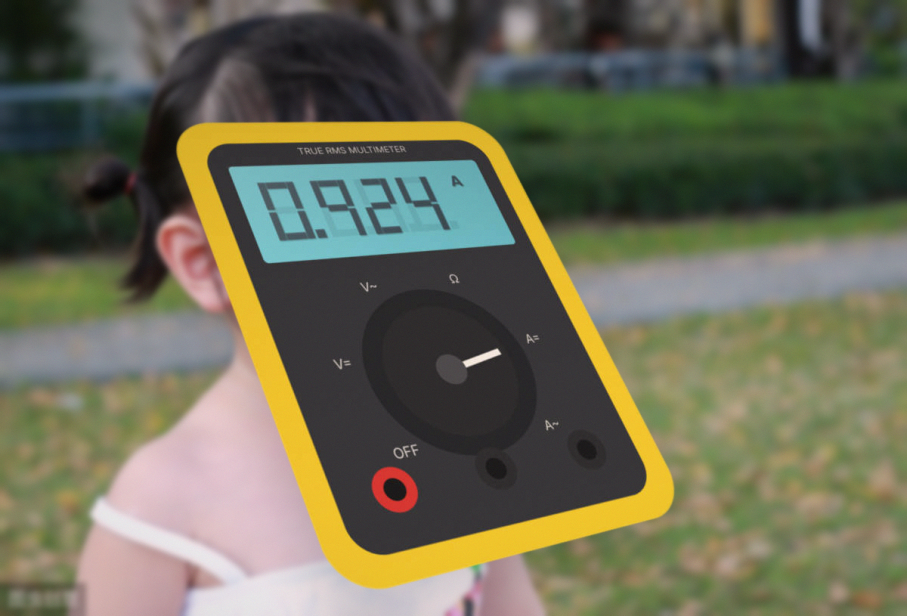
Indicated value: 0.924 A
